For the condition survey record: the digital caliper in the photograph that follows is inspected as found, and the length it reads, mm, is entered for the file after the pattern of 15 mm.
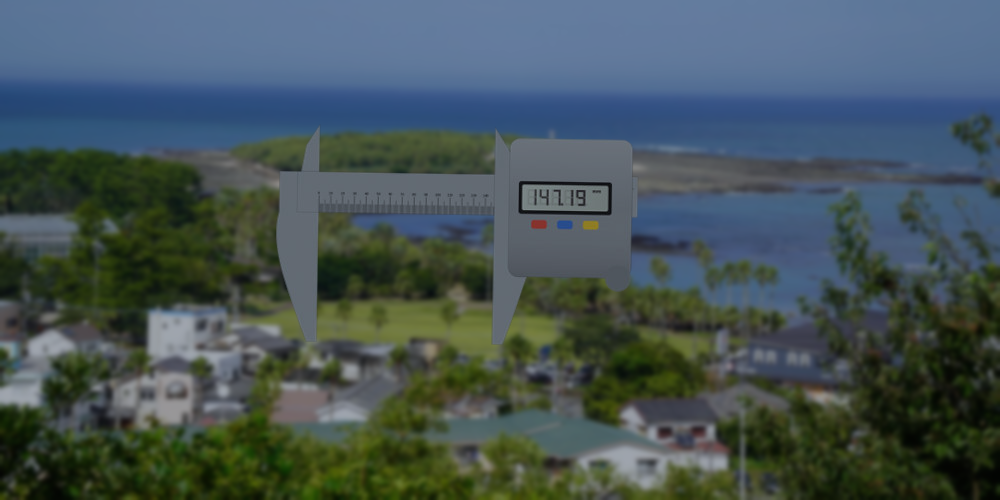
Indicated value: 147.19 mm
